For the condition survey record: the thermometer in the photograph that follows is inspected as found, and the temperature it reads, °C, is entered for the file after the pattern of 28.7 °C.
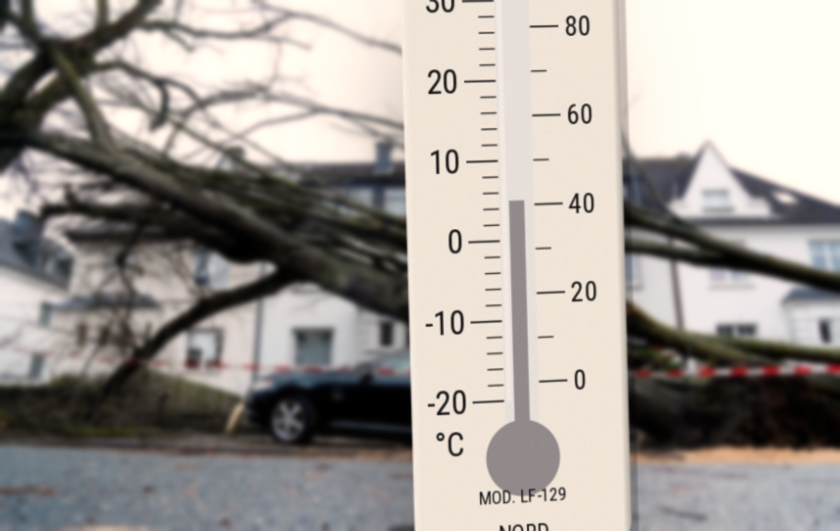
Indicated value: 5 °C
